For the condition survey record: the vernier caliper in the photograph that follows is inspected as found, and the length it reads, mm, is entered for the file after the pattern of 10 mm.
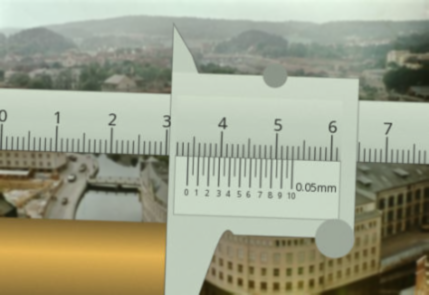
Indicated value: 34.0 mm
